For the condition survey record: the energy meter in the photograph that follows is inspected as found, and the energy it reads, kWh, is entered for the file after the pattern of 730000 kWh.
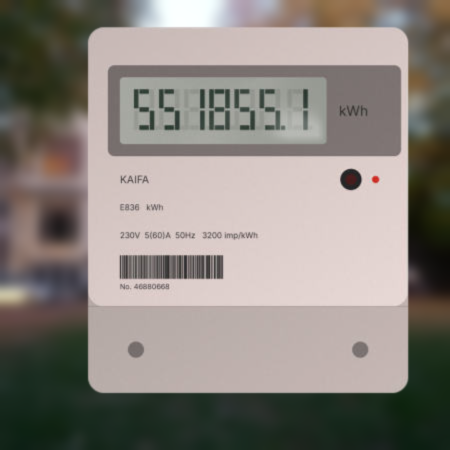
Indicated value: 551855.1 kWh
